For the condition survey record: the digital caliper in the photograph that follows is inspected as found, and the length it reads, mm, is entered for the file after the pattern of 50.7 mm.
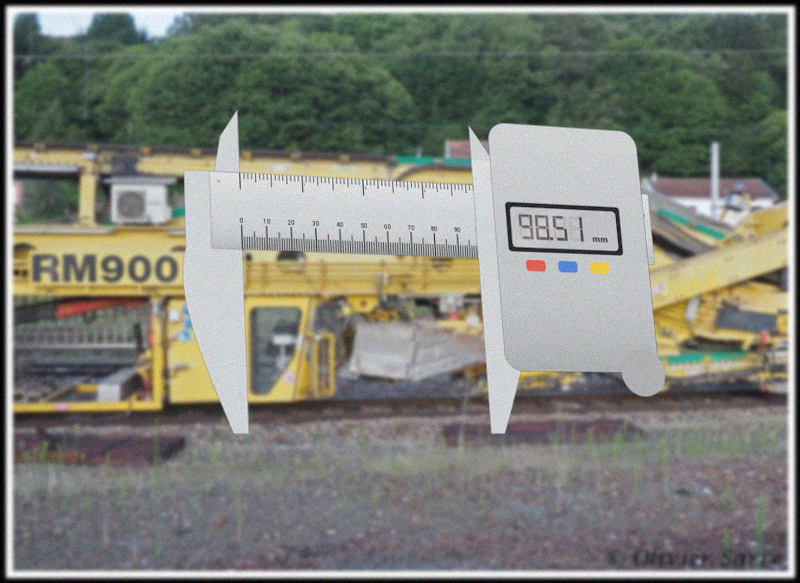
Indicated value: 98.51 mm
